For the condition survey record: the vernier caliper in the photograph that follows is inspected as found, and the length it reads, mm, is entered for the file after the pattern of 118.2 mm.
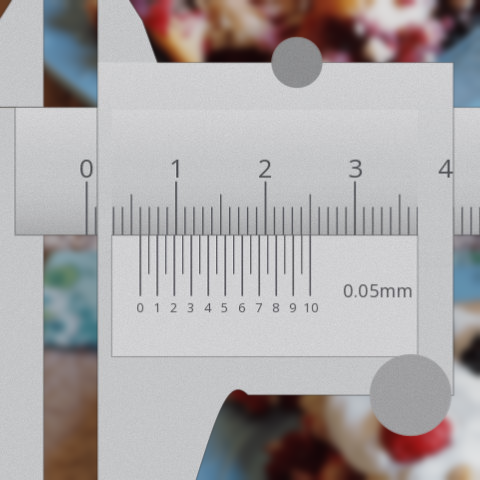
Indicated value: 6.0 mm
